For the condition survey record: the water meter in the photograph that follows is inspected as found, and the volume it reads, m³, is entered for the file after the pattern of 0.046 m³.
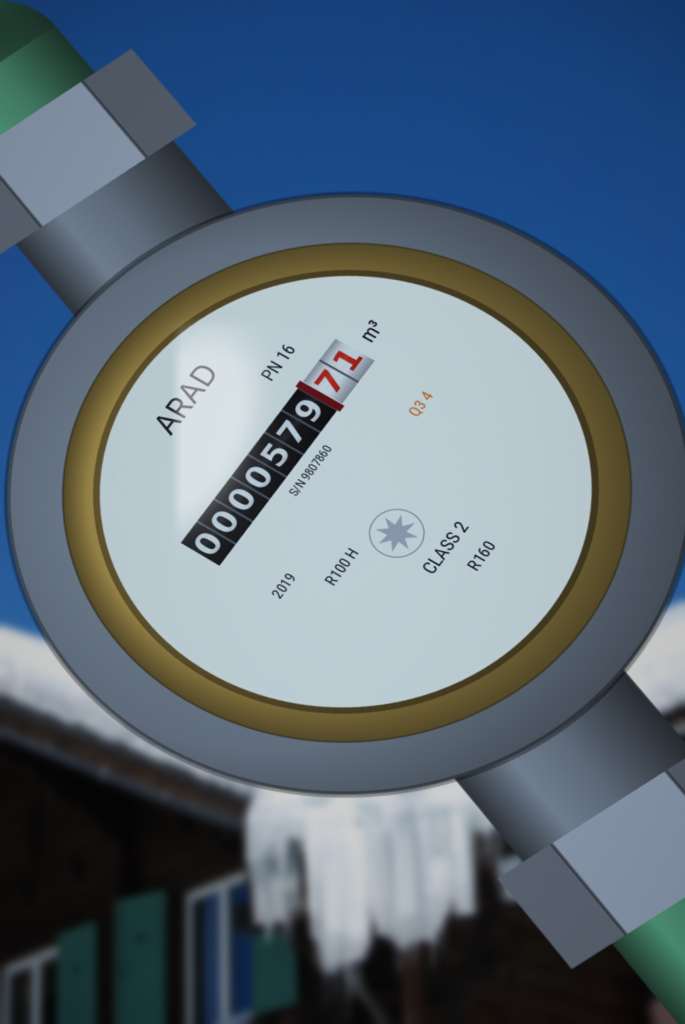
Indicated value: 579.71 m³
